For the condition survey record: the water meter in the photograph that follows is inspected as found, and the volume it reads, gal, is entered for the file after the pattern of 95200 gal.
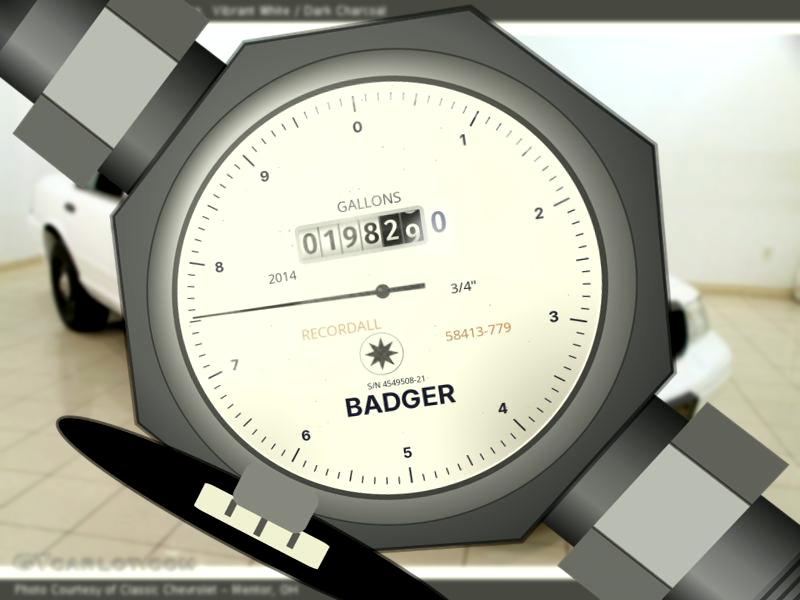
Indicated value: 198287.5 gal
